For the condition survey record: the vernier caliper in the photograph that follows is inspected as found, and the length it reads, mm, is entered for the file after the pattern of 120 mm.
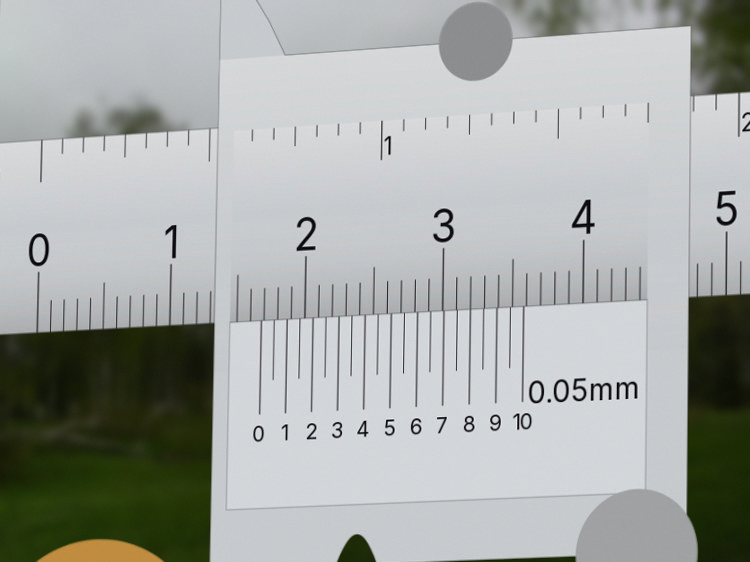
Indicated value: 16.8 mm
